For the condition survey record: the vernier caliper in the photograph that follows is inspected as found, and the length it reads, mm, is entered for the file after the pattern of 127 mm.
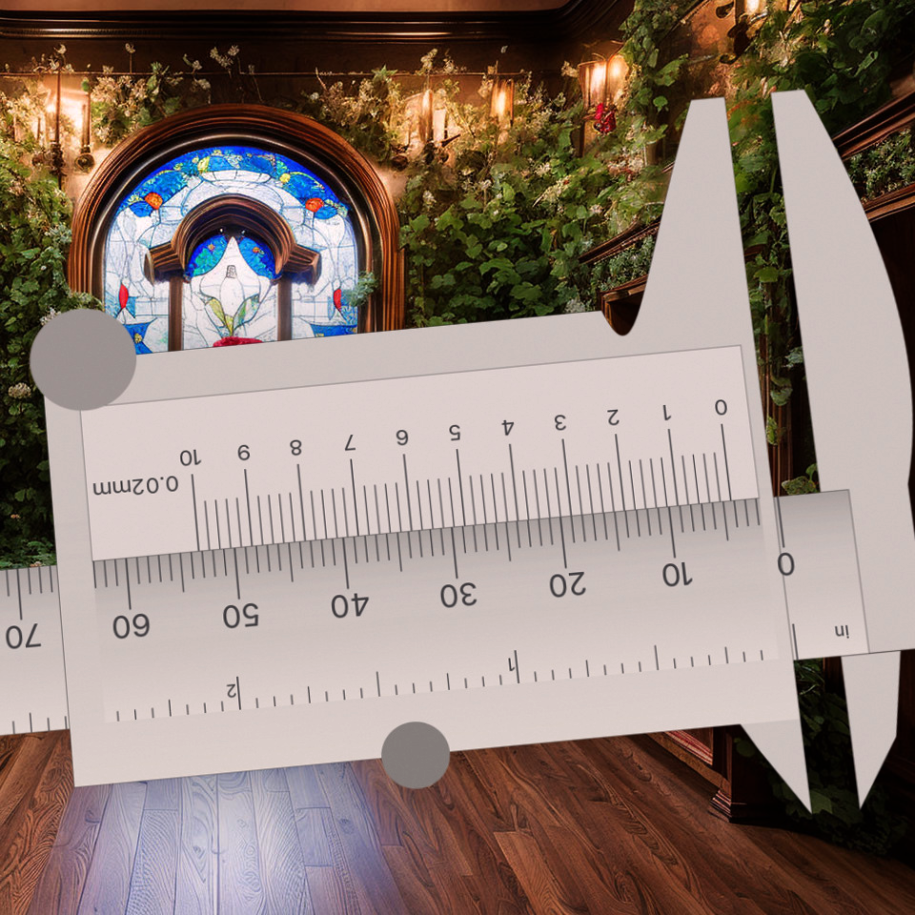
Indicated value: 4.3 mm
